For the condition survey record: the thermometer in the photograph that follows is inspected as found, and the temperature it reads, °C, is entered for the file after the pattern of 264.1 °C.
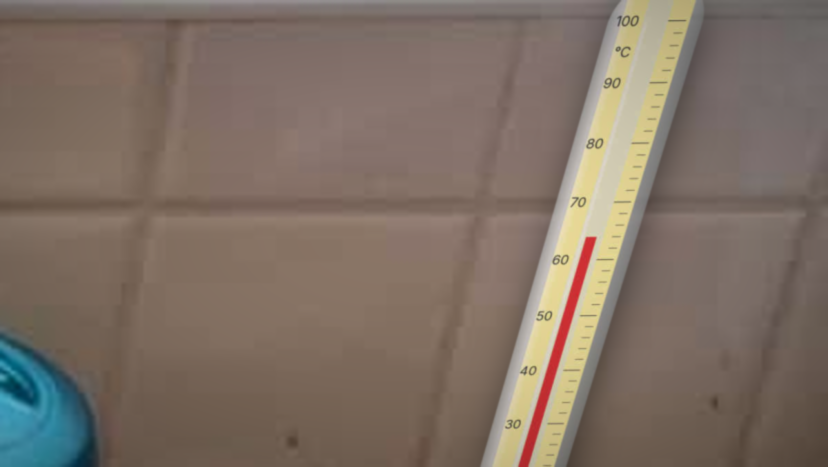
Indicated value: 64 °C
